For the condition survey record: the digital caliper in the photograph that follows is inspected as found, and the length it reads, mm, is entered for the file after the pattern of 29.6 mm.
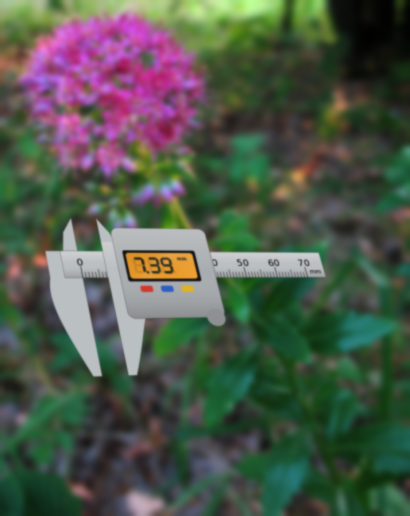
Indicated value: 7.39 mm
